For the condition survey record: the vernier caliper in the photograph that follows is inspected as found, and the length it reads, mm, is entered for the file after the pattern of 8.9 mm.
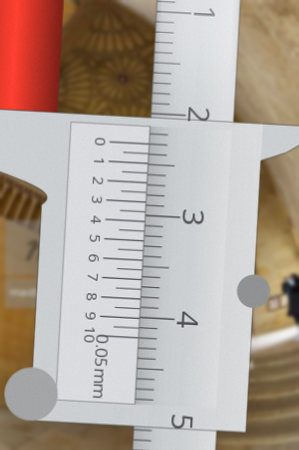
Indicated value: 23.0 mm
